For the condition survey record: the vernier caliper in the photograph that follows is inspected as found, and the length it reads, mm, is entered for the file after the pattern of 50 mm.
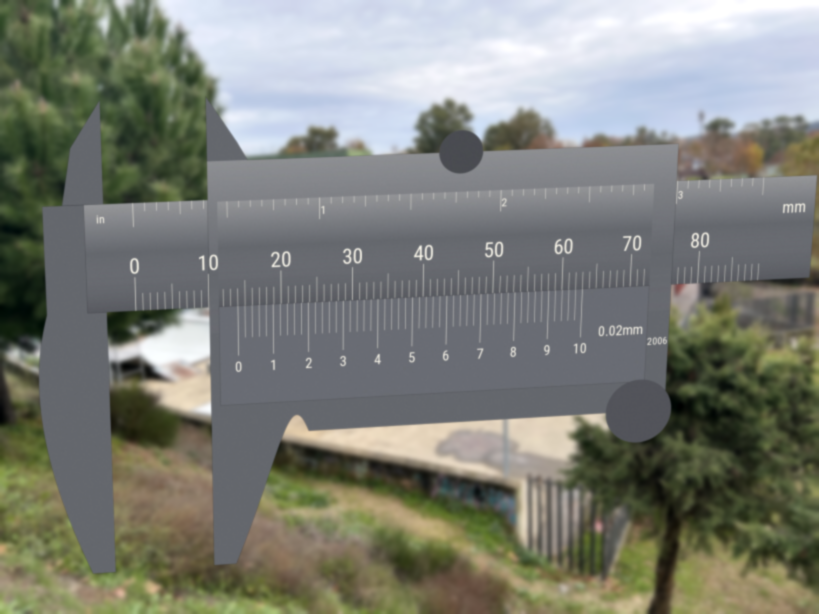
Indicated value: 14.0 mm
